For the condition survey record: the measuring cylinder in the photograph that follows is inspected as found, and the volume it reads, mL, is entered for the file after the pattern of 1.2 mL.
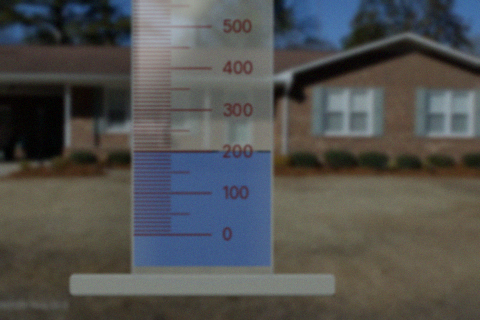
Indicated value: 200 mL
